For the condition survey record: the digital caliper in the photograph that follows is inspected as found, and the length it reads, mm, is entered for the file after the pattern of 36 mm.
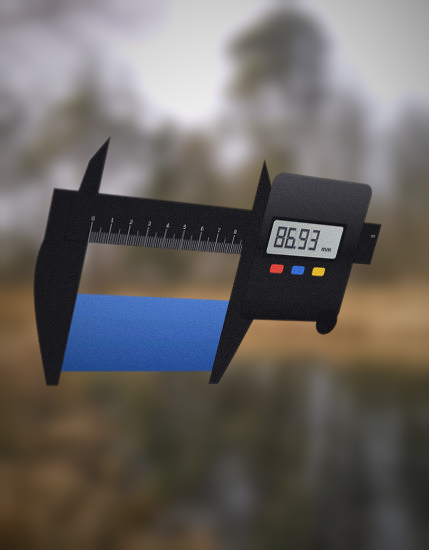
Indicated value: 86.93 mm
